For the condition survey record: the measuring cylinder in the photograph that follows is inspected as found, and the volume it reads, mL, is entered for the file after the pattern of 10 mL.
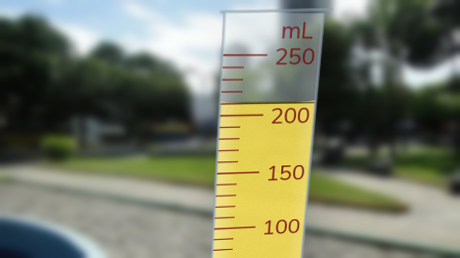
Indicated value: 210 mL
